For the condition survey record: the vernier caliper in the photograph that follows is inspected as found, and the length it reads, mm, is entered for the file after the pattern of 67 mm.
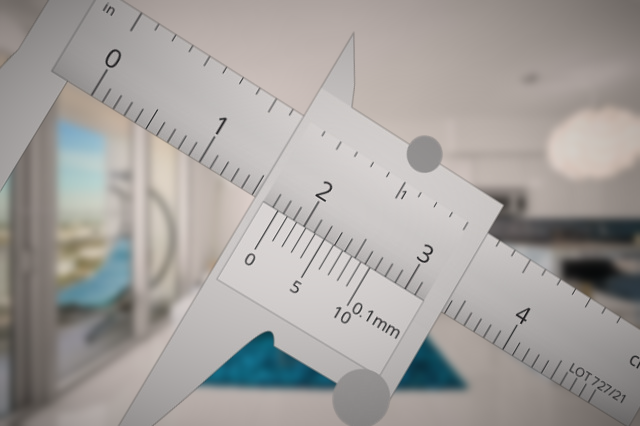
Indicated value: 17.5 mm
